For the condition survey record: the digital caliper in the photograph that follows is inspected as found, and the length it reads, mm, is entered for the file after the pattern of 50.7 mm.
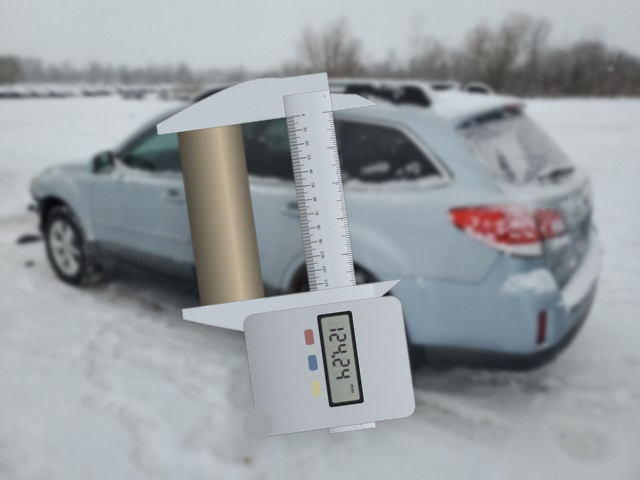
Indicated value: 124.24 mm
